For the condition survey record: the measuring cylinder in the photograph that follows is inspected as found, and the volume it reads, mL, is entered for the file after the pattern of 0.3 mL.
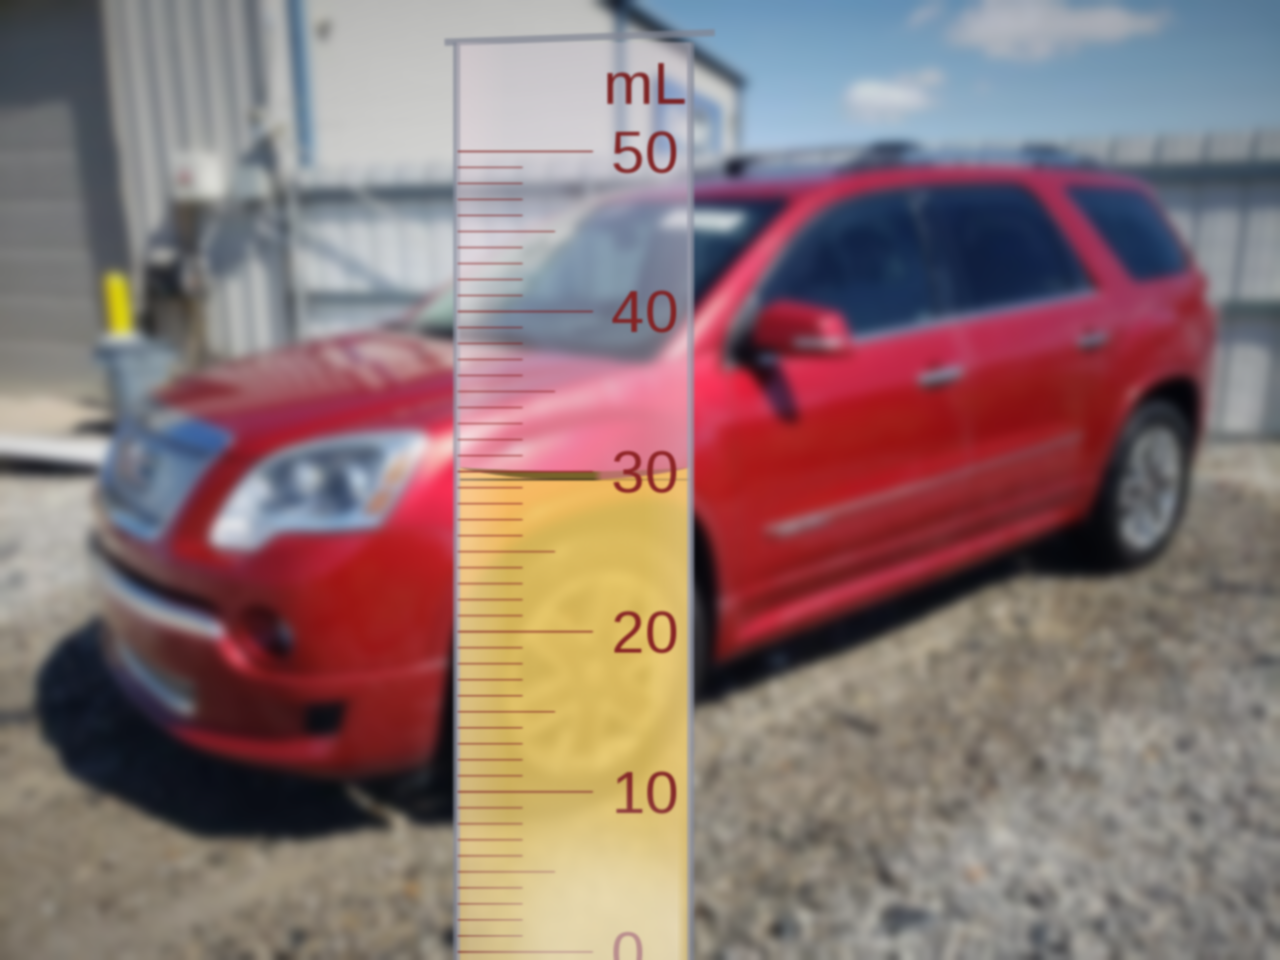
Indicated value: 29.5 mL
